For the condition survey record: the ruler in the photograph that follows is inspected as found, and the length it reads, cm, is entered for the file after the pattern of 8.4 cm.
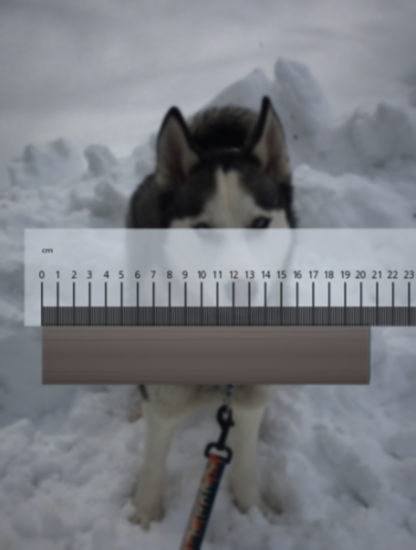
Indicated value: 20.5 cm
